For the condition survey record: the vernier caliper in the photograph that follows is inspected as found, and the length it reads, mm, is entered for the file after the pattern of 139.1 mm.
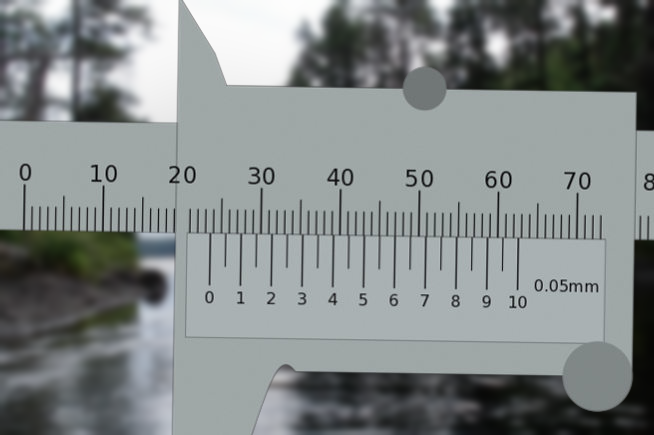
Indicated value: 23.6 mm
